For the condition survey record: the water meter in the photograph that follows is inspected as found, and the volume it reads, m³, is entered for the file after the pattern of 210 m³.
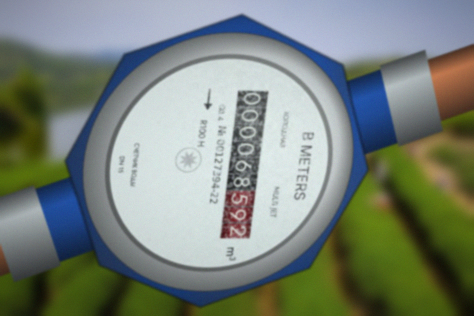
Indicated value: 68.592 m³
